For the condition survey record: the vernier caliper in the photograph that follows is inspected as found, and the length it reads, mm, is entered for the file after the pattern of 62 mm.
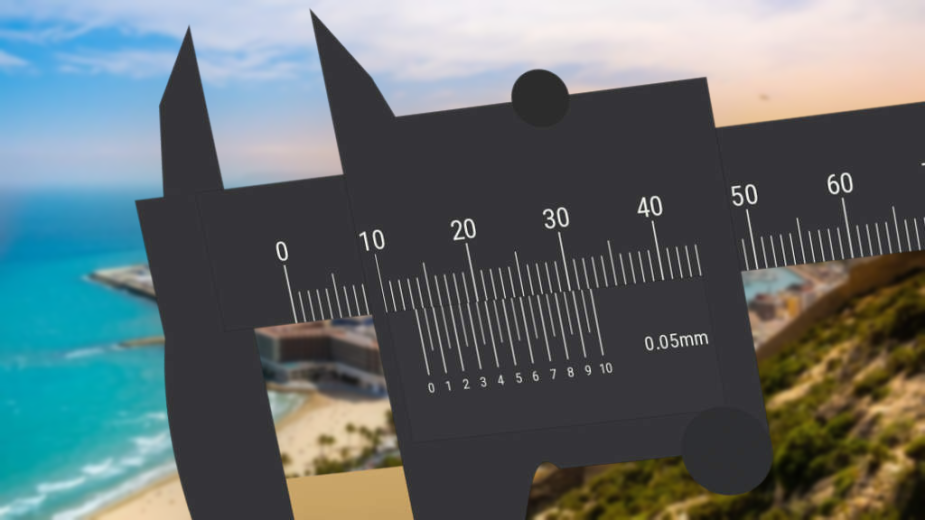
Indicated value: 13.2 mm
